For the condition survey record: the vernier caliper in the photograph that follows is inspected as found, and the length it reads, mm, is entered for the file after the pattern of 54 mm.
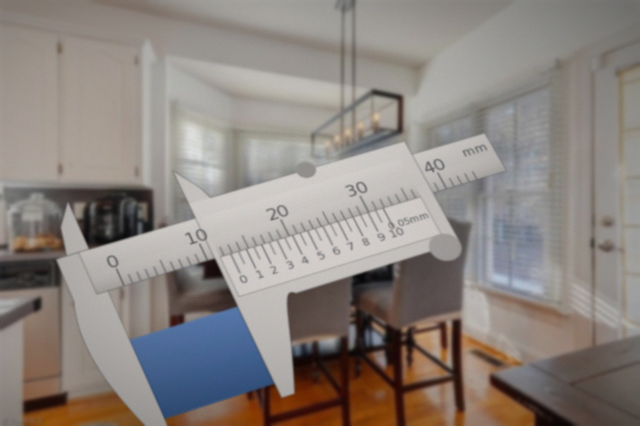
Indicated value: 12.8 mm
